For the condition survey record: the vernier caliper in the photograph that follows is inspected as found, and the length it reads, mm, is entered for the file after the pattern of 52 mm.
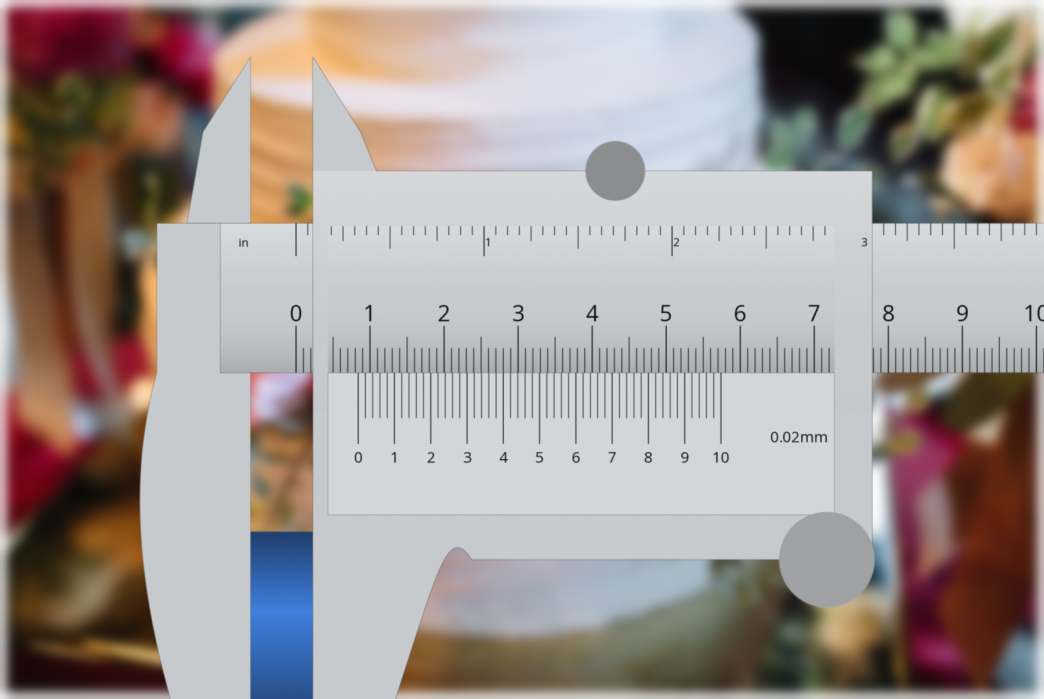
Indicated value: 8.4 mm
